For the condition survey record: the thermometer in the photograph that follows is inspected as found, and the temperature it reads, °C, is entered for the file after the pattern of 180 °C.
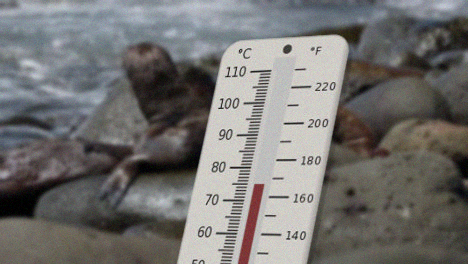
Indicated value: 75 °C
